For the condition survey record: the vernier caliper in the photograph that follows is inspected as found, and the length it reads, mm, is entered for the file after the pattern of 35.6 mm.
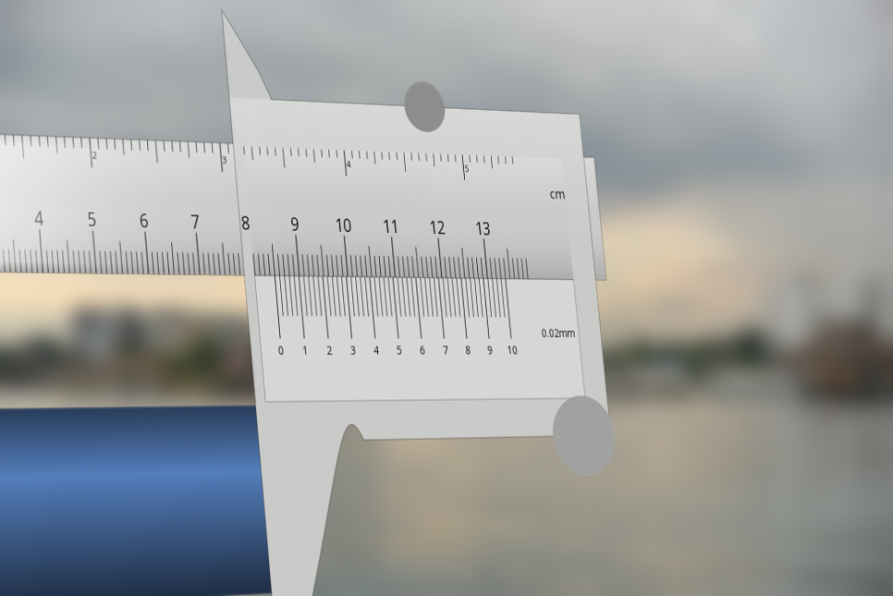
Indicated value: 85.0 mm
